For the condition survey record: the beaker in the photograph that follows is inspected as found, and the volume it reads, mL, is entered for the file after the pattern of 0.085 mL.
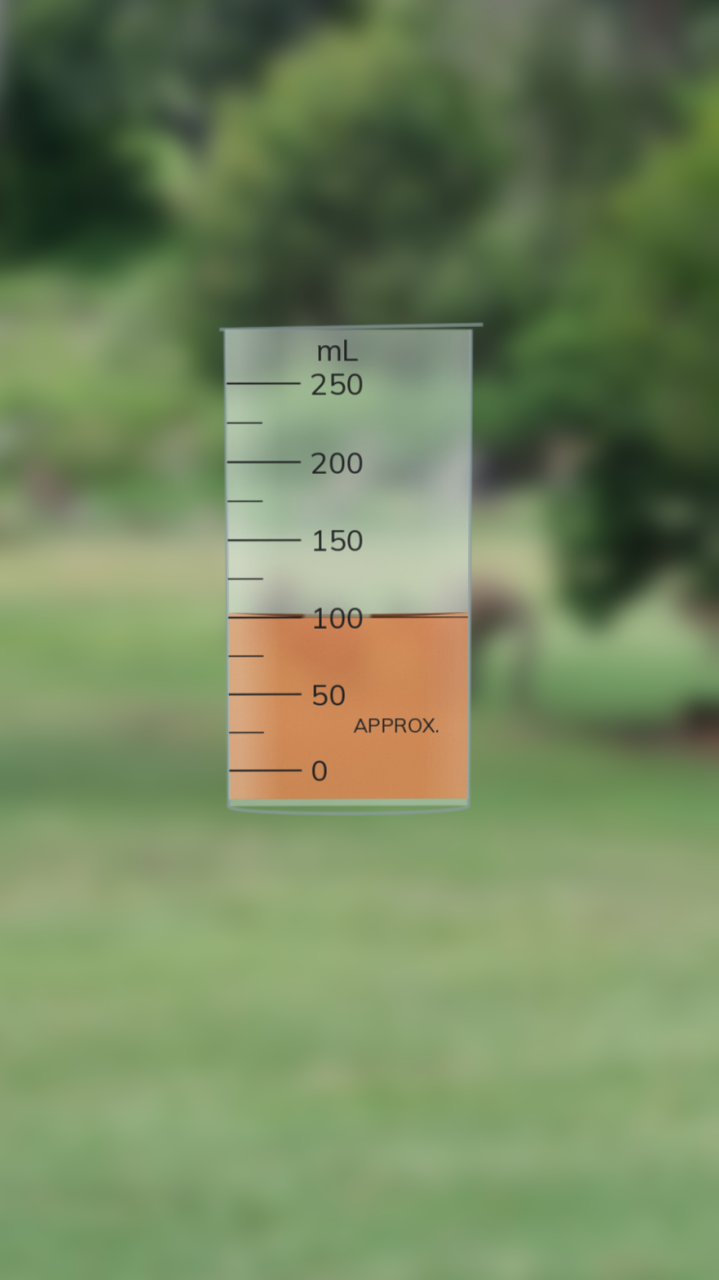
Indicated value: 100 mL
